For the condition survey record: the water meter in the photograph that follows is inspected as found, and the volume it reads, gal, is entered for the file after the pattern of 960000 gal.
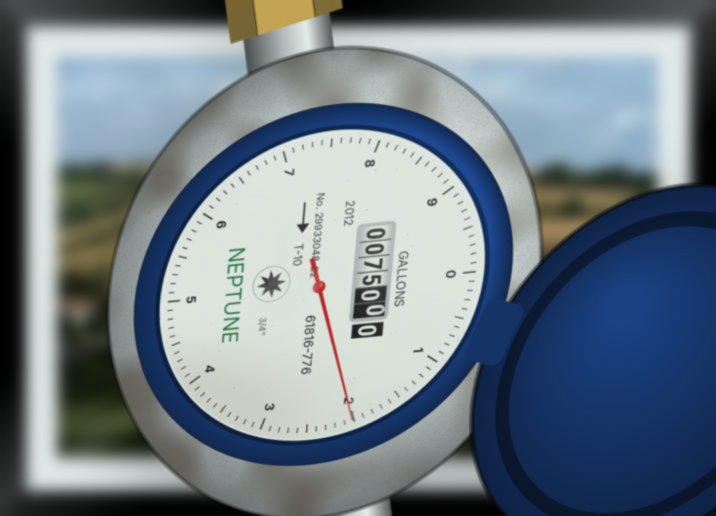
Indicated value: 75002.0 gal
